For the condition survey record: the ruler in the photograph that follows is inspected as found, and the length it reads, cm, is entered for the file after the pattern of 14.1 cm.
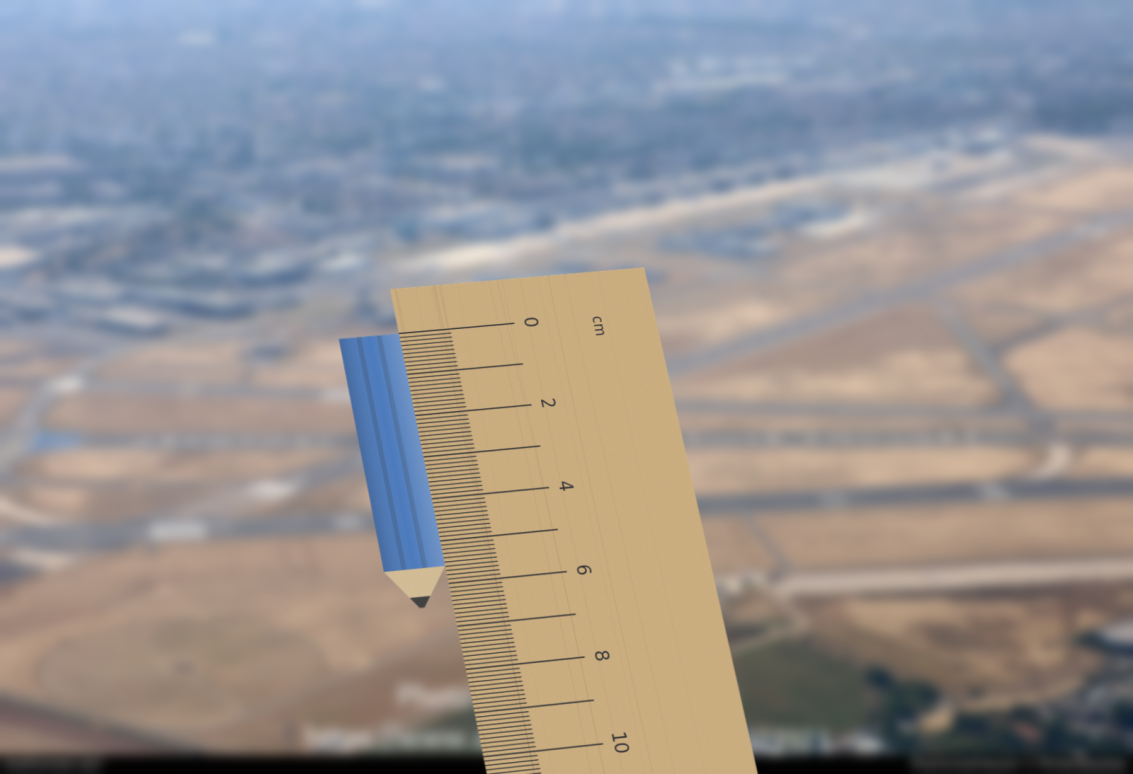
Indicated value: 6.5 cm
